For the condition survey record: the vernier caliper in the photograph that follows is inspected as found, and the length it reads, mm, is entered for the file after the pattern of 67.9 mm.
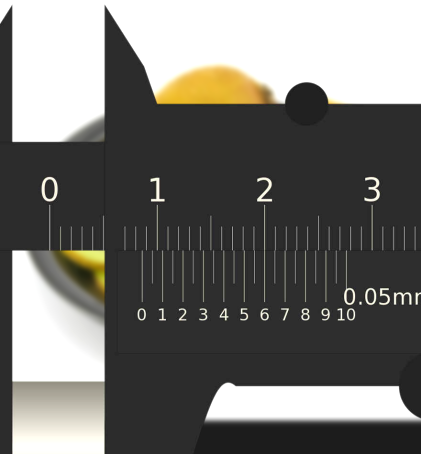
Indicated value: 8.6 mm
